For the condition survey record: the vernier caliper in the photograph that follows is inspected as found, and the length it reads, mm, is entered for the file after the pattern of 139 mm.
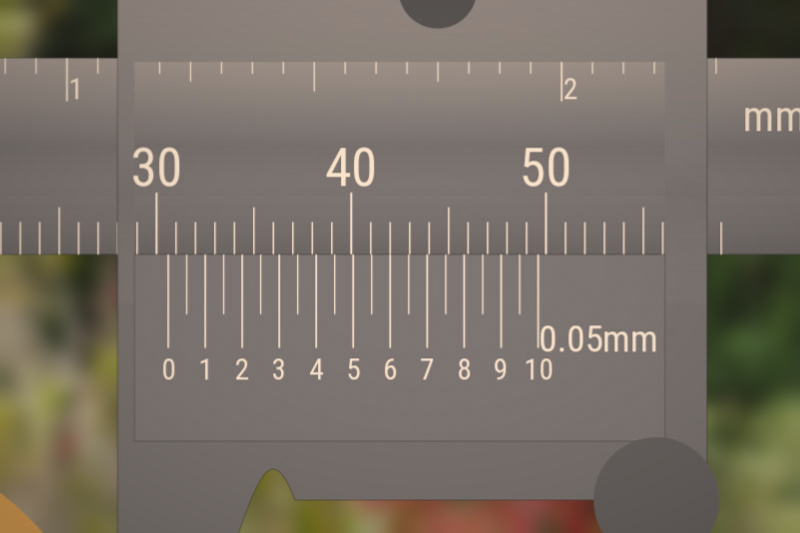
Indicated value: 30.6 mm
